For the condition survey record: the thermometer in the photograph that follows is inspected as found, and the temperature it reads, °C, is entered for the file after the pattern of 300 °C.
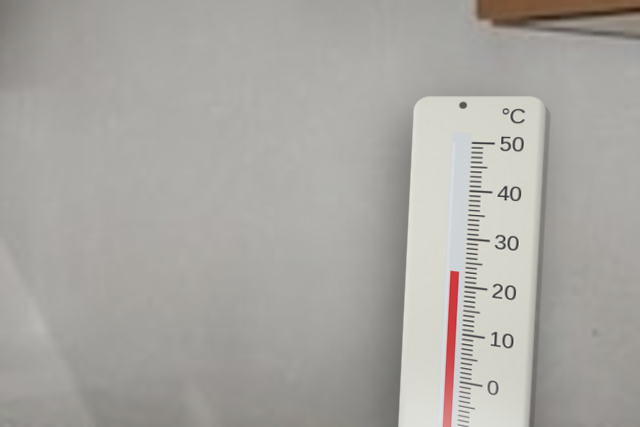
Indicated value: 23 °C
